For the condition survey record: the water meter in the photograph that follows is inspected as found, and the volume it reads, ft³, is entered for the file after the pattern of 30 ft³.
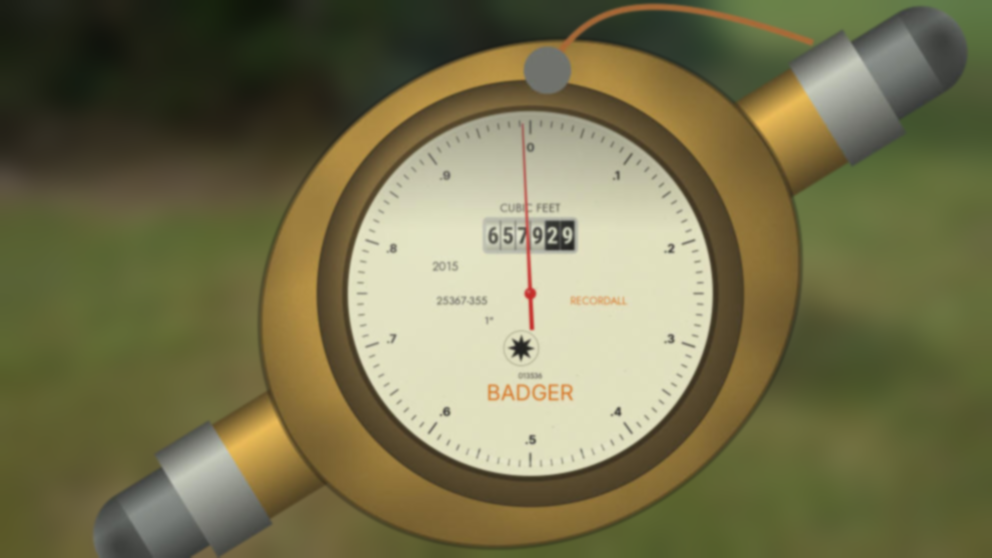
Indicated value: 657928.99 ft³
